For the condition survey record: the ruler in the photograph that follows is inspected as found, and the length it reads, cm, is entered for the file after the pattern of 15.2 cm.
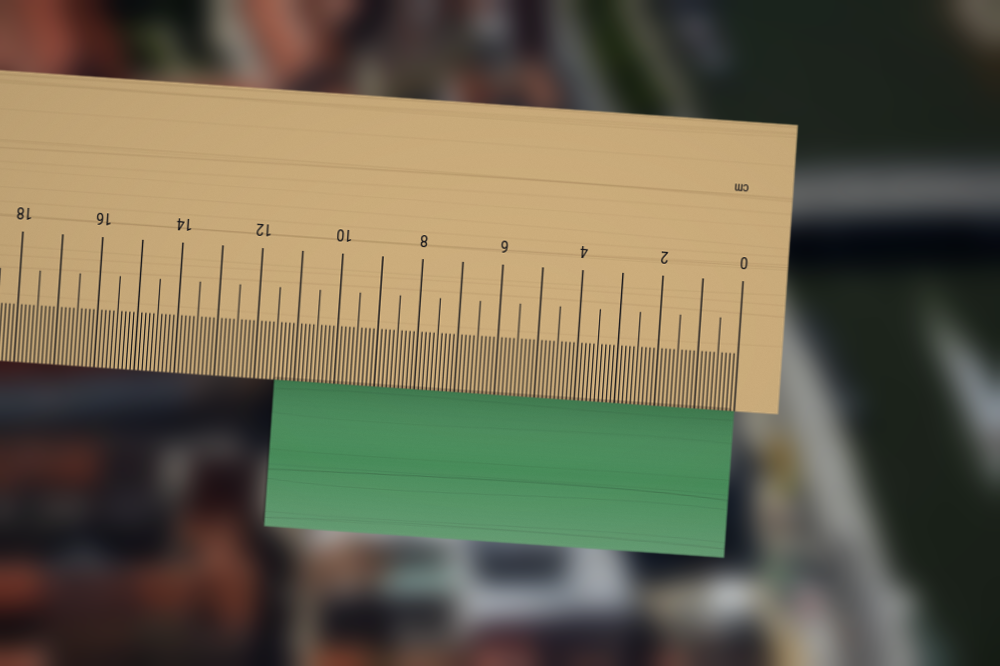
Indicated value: 11.5 cm
